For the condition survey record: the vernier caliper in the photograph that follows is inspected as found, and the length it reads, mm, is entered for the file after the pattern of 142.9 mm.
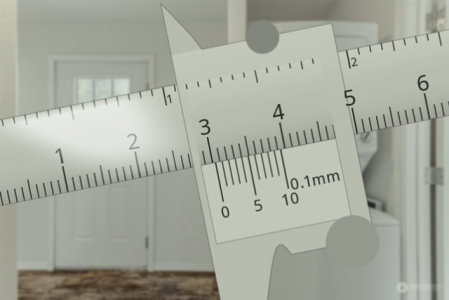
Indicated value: 30.4 mm
